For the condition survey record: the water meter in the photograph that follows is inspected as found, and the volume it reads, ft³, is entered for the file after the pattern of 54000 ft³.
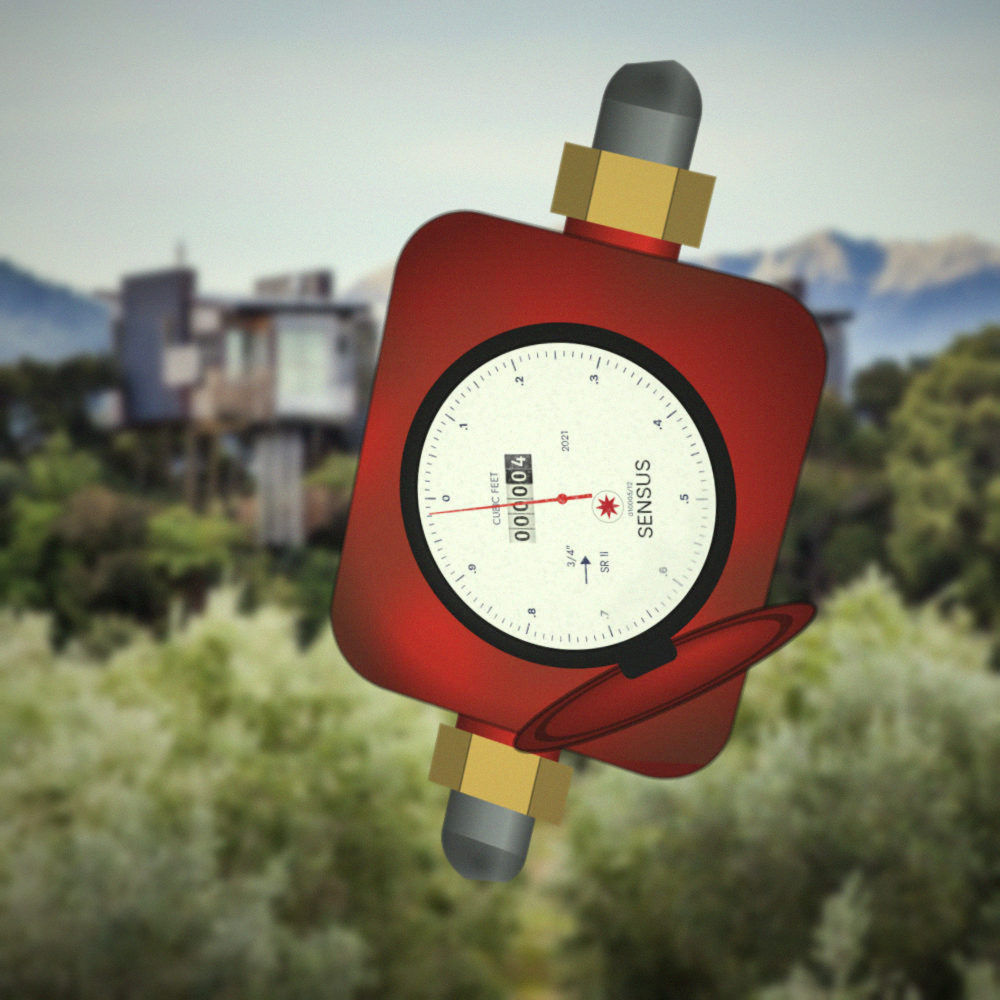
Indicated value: 3.98 ft³
